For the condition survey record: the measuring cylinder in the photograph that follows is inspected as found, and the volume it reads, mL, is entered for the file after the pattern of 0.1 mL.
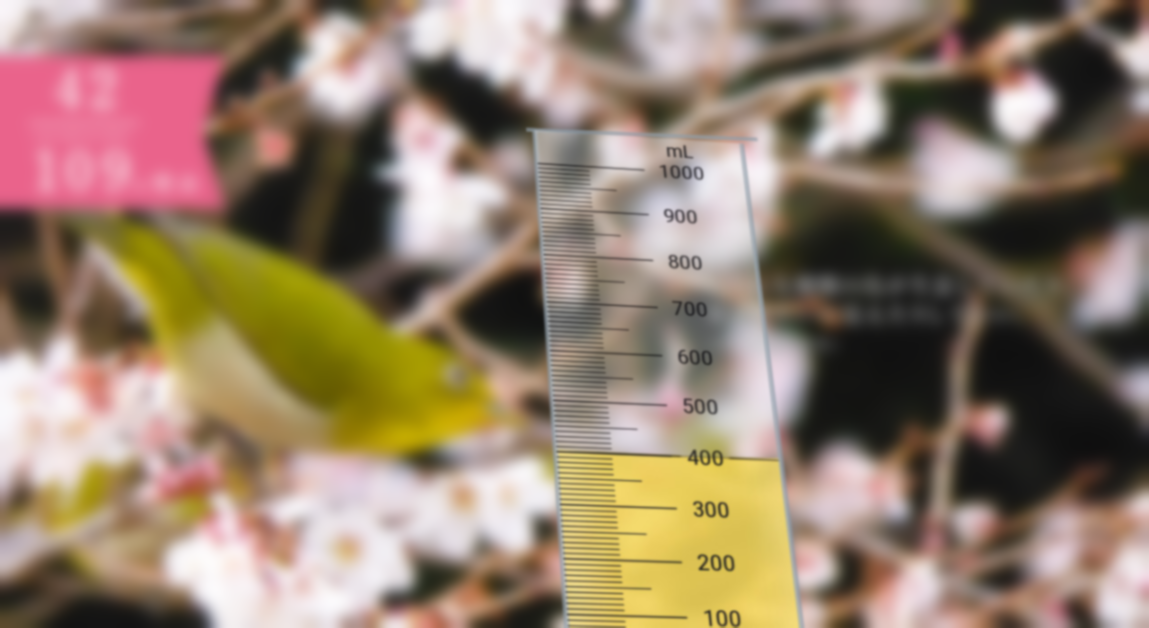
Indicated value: 400 mL
